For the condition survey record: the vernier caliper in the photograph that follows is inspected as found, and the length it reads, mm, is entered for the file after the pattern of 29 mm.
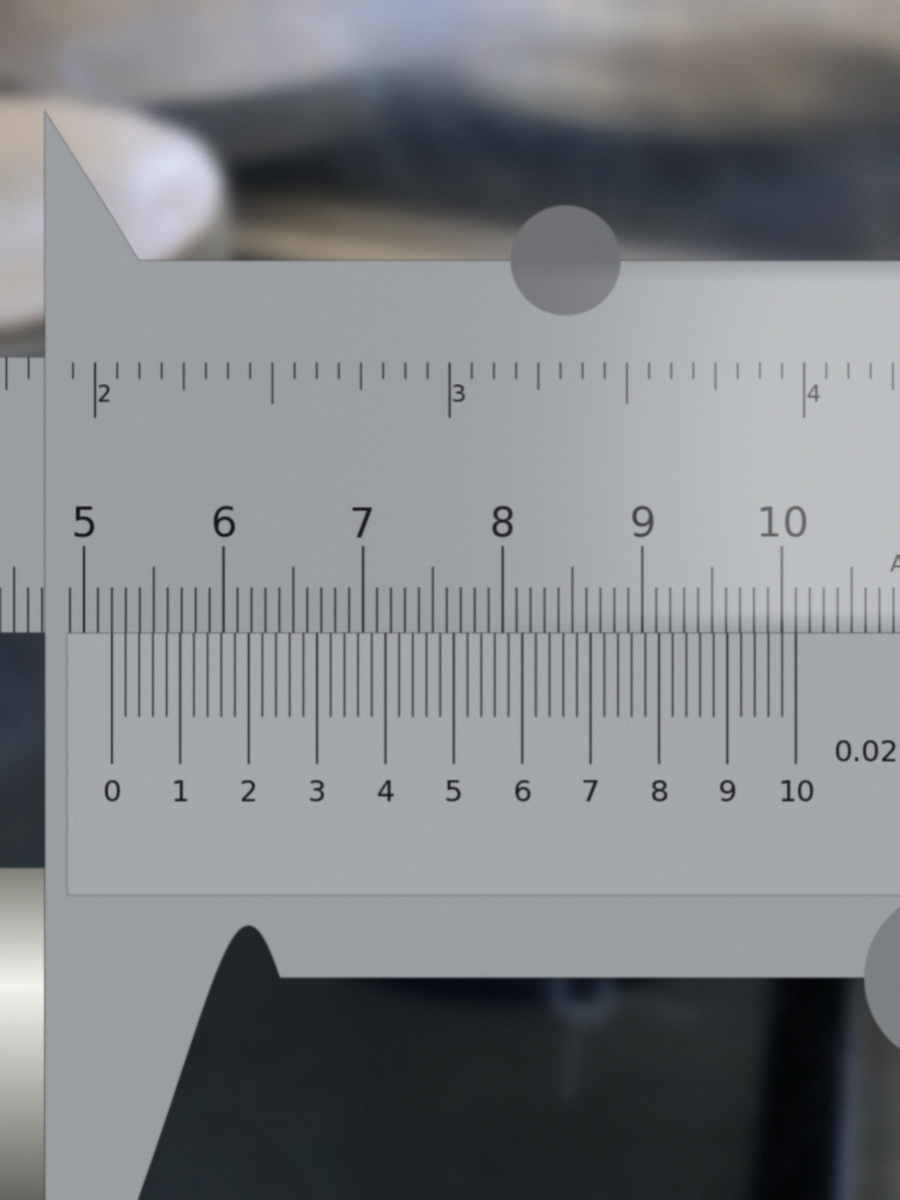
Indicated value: 52.0 mm
